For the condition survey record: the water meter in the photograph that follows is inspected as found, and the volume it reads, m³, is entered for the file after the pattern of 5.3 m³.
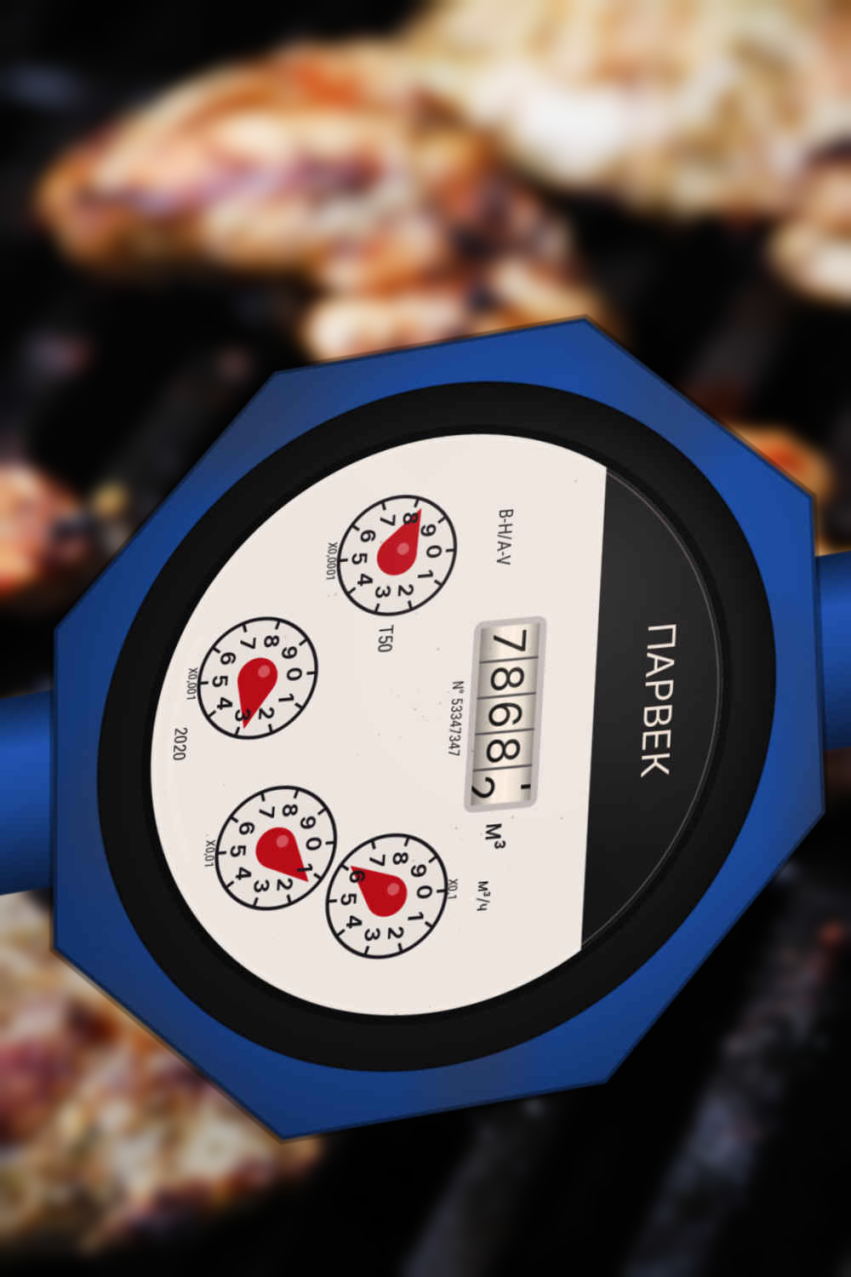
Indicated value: 78681.6128 m³
